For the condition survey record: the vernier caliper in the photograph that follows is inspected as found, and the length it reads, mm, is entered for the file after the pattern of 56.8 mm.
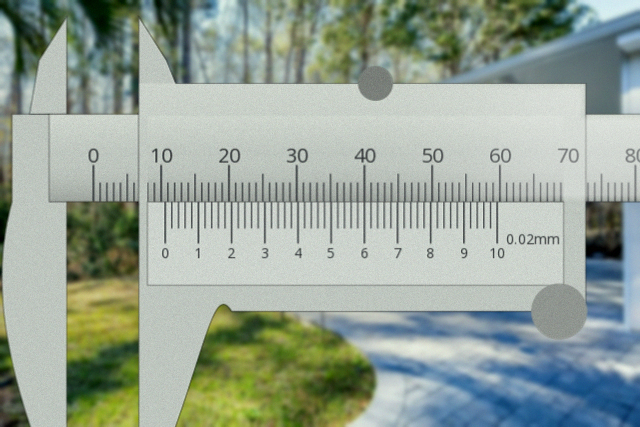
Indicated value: 10.6 mm
